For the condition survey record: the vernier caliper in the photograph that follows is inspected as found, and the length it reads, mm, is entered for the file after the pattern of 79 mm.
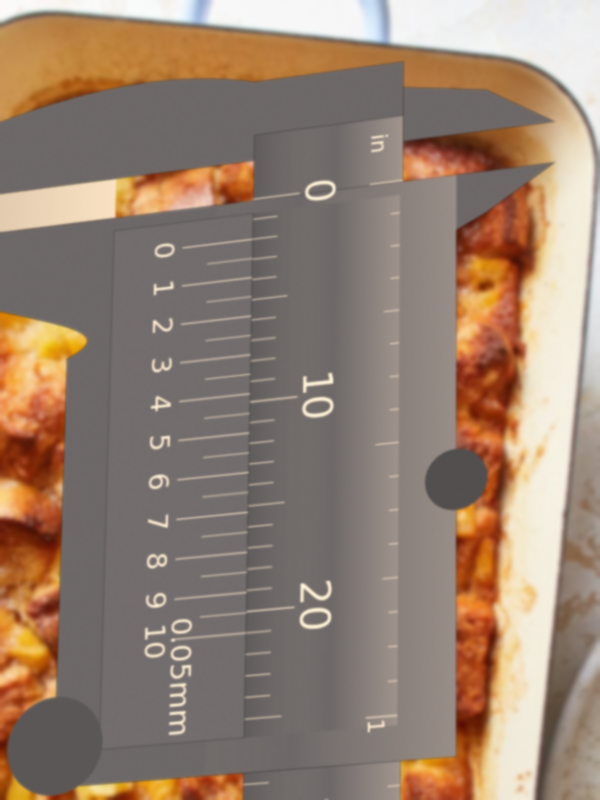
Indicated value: 2.0 mm
